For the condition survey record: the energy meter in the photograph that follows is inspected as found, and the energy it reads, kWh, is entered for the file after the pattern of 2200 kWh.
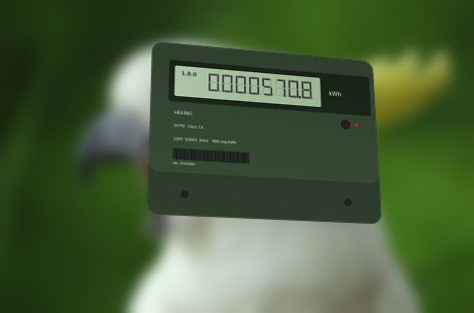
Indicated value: 570.8 kWh
